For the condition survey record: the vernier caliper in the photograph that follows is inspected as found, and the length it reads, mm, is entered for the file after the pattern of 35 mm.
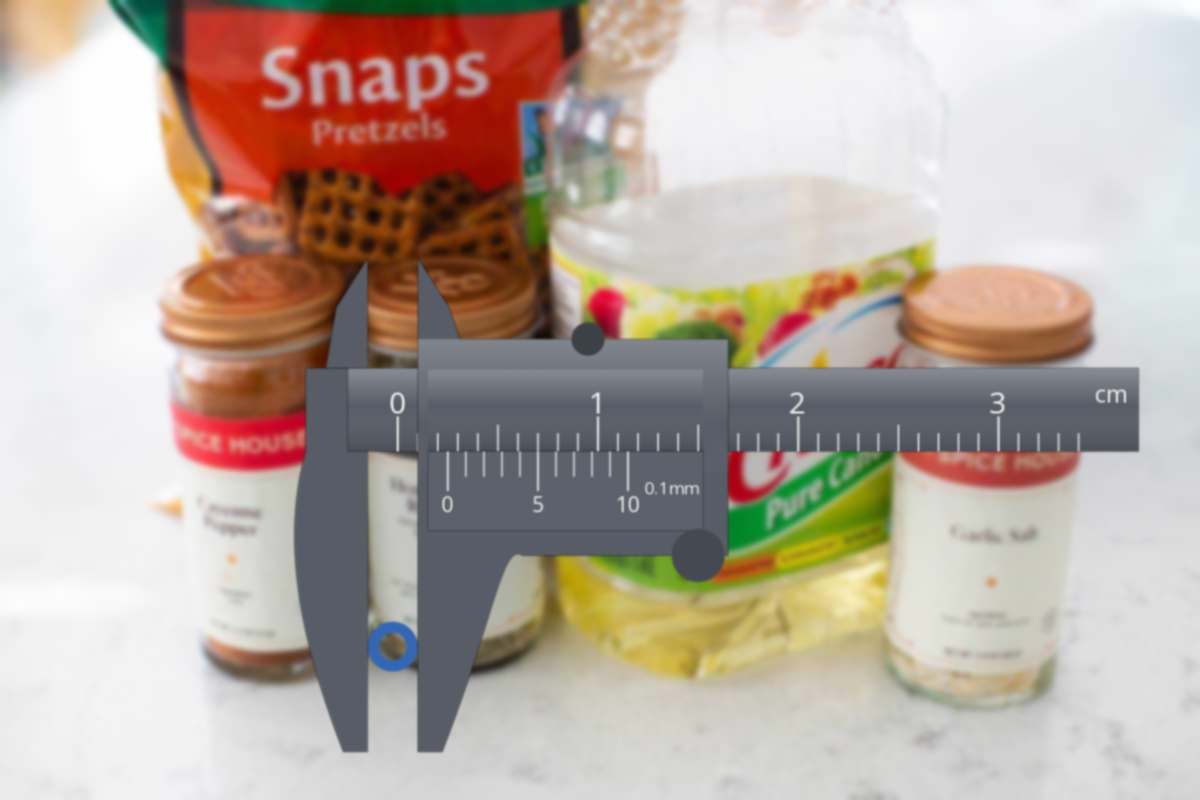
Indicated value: 2.5 mm
